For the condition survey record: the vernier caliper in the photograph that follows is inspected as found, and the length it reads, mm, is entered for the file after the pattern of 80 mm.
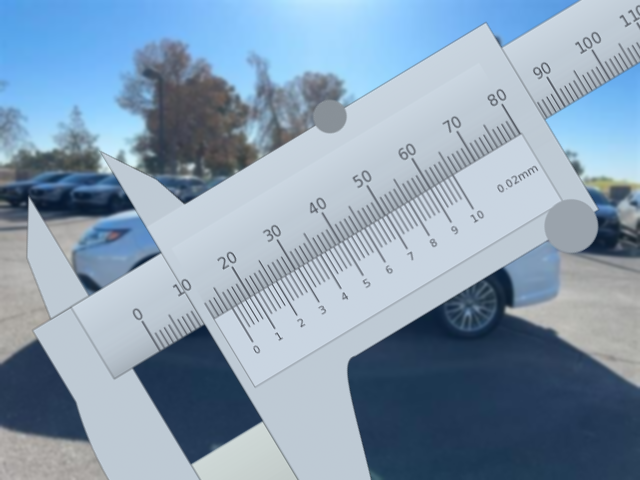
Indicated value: 16.0 mm
